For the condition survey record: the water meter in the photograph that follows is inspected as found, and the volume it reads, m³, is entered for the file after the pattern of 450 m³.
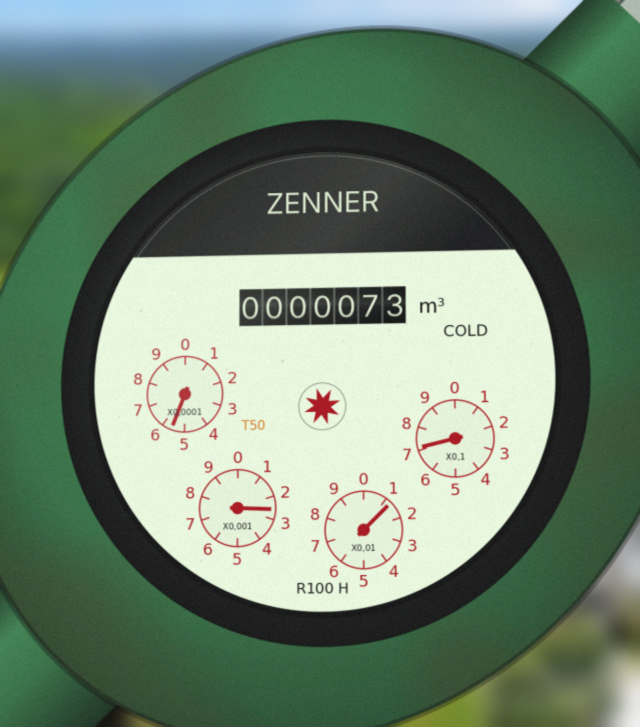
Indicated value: 73.7125 m³
